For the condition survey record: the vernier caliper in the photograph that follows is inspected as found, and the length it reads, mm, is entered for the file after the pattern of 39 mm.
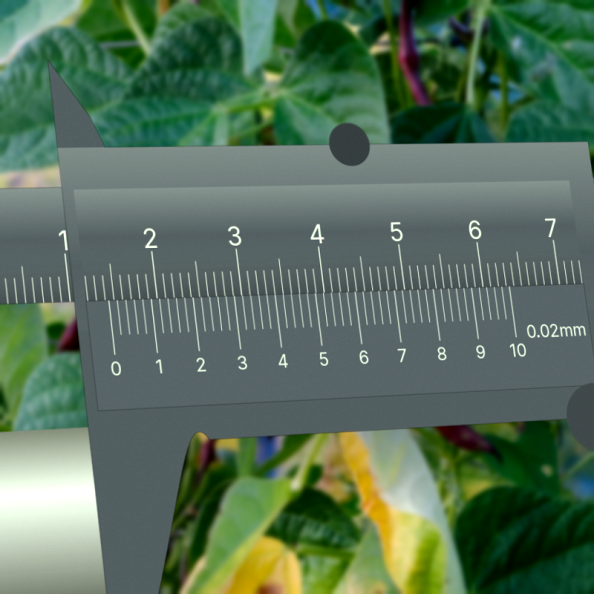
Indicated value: 14.4 mm
